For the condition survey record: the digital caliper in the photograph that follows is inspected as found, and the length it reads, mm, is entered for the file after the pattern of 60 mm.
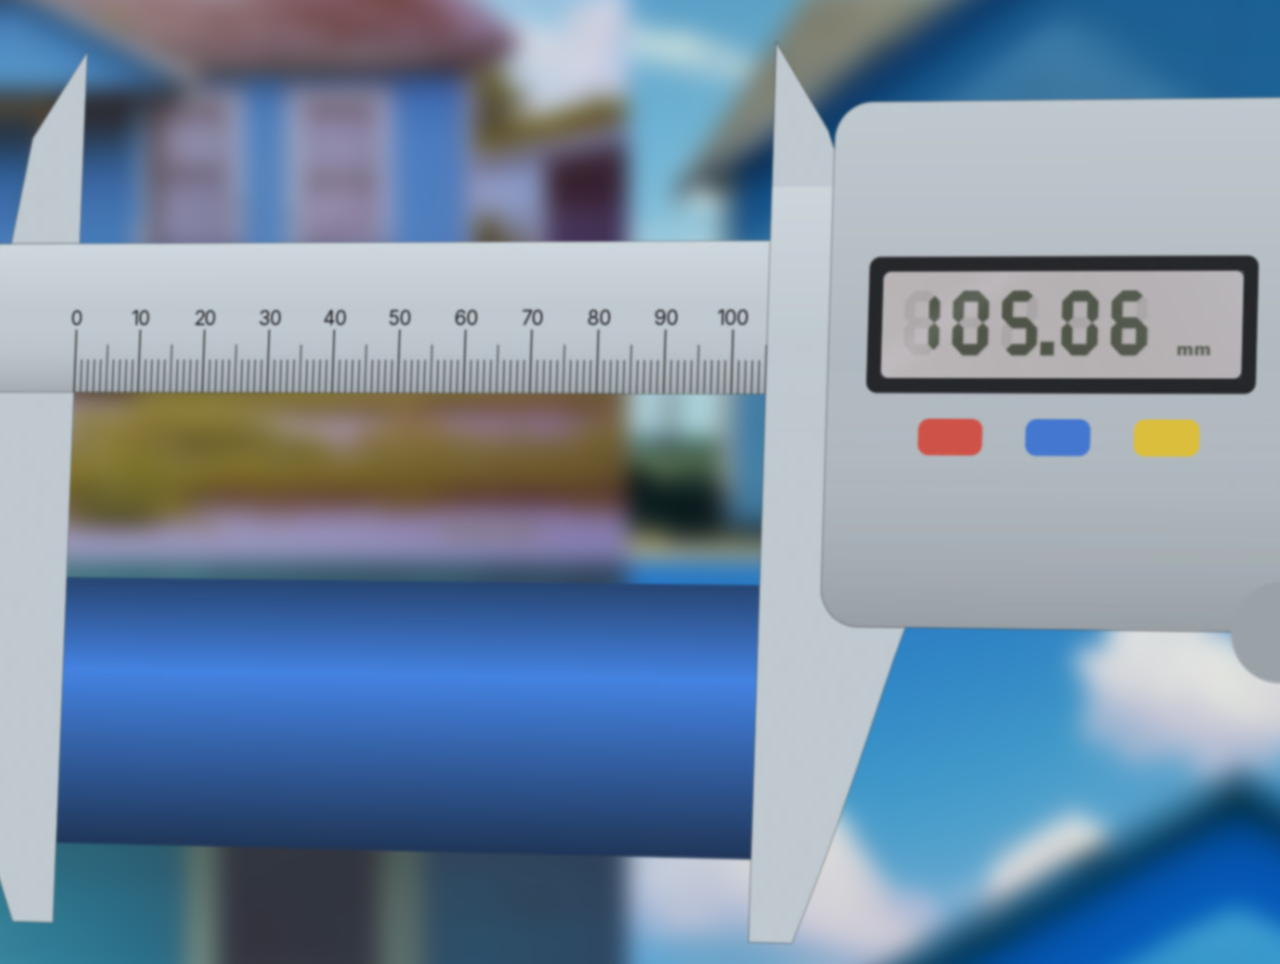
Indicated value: 105.06 mm
